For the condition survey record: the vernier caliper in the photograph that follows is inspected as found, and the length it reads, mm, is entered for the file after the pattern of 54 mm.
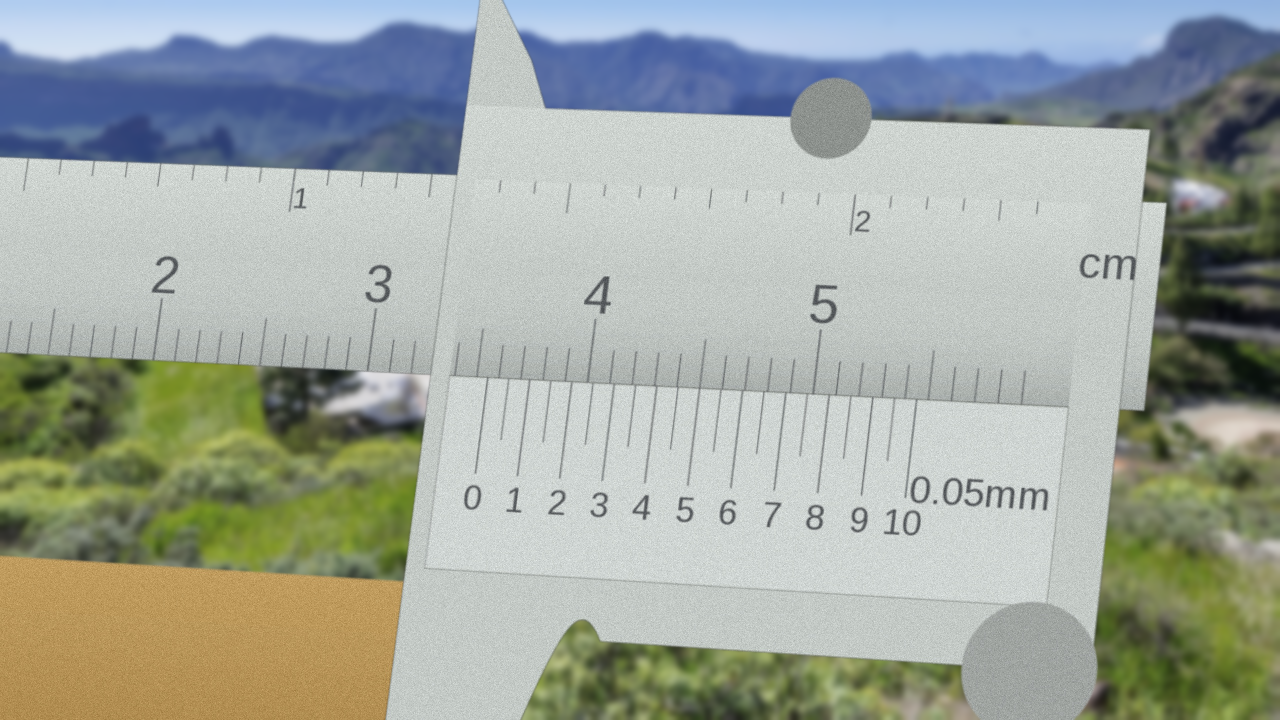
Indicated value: 35.5 mm
